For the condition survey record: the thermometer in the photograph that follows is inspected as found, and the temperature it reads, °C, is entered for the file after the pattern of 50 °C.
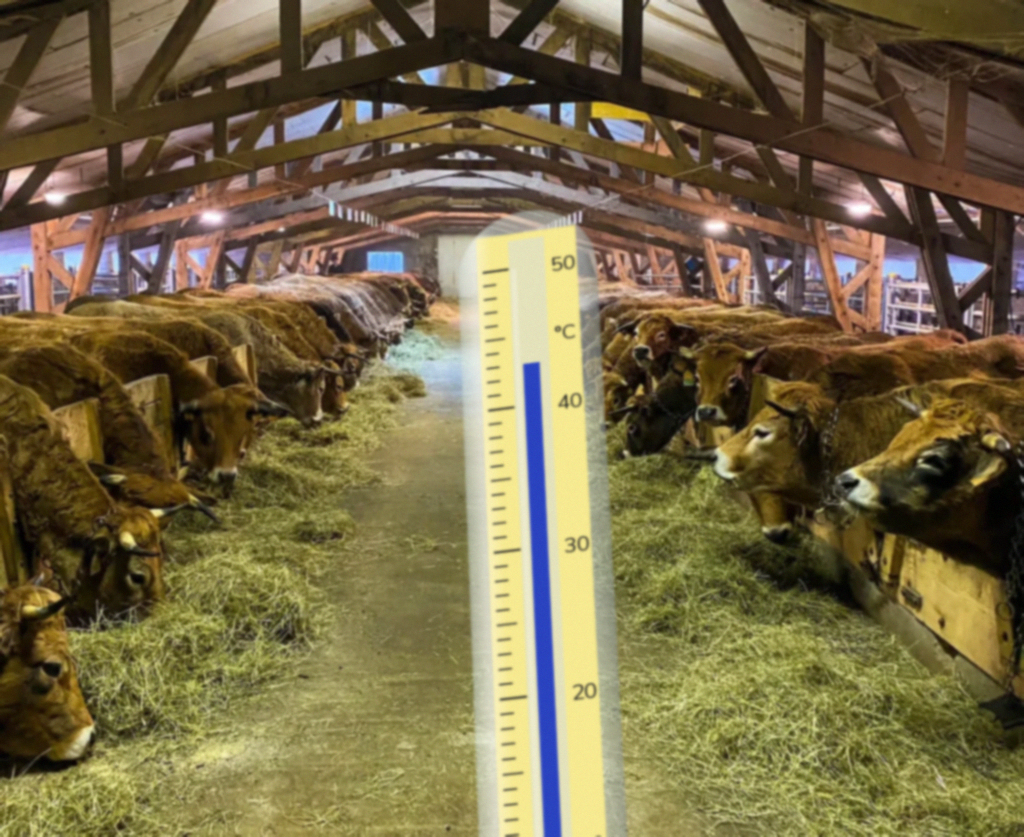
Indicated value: 43 °C
